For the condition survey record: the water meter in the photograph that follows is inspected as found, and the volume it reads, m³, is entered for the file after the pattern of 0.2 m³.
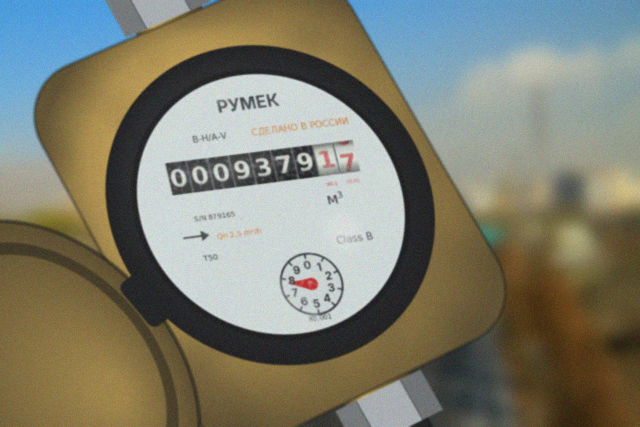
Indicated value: 9379.167 m³
